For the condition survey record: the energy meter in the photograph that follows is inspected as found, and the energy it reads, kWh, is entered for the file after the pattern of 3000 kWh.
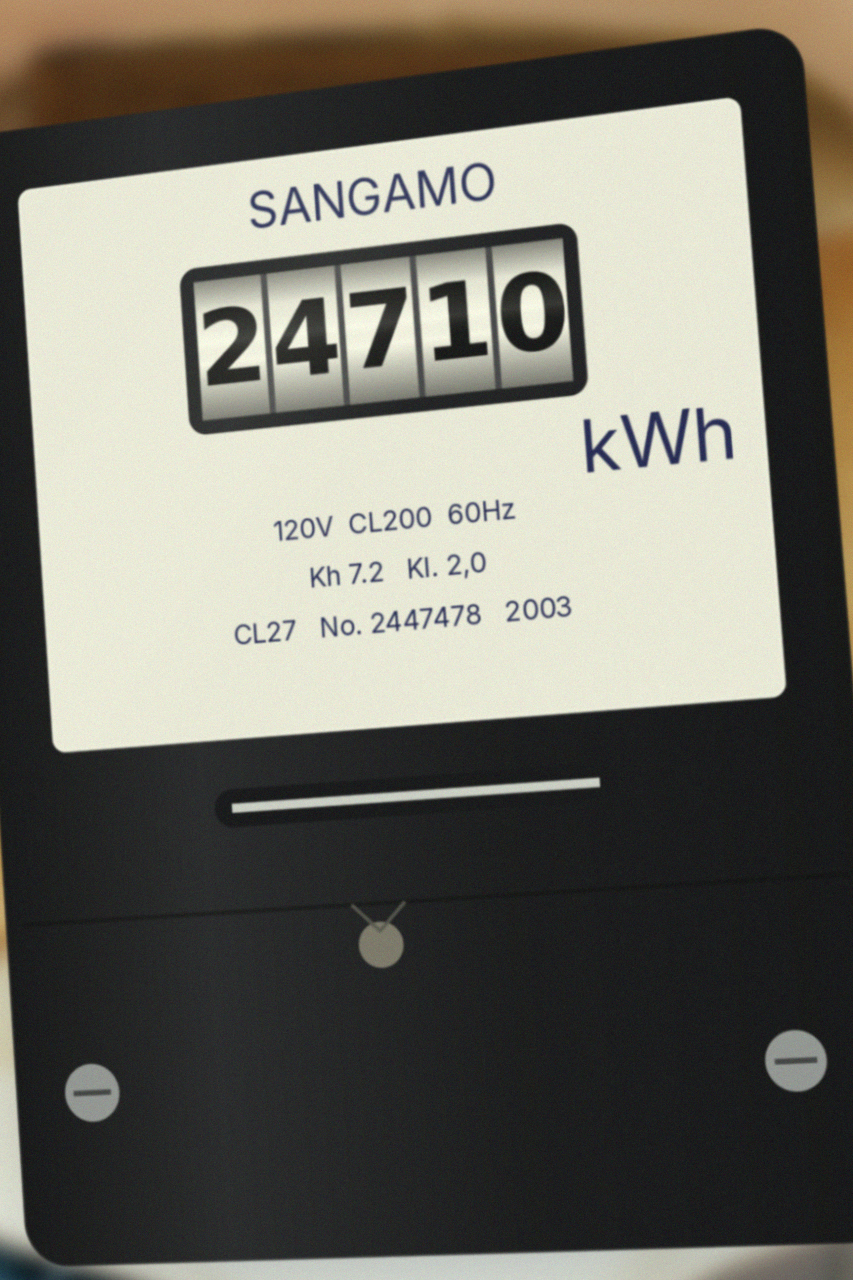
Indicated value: 24710 kWh
